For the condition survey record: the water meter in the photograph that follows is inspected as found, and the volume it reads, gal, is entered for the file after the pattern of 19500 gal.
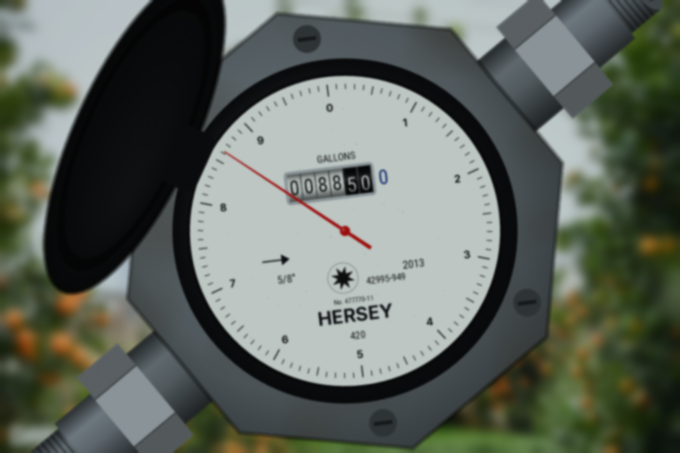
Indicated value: 88498.6 gal
